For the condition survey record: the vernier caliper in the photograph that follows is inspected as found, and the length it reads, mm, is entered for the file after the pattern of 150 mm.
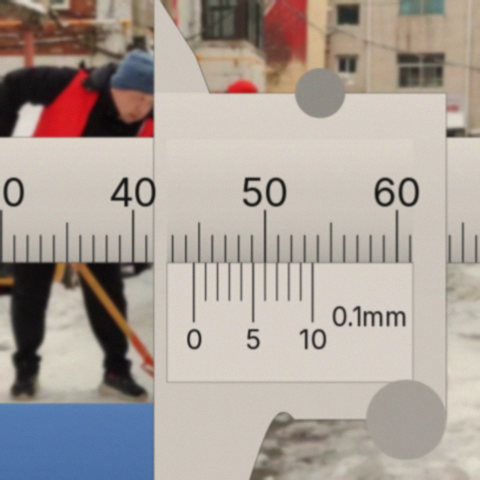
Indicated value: 44.6 mm
